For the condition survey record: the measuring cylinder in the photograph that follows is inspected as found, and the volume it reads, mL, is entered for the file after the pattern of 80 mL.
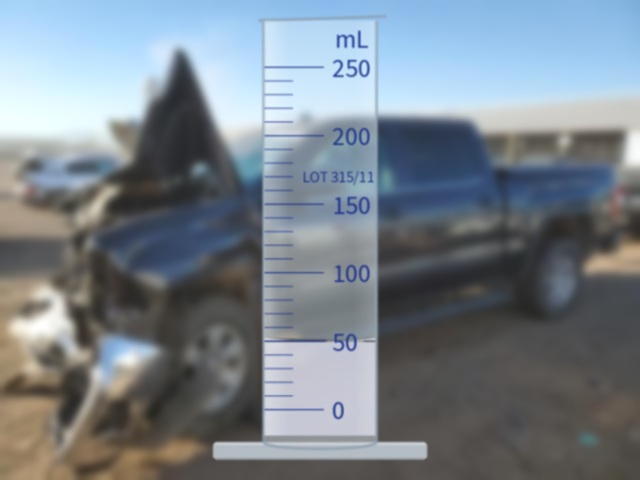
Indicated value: 50 mL
